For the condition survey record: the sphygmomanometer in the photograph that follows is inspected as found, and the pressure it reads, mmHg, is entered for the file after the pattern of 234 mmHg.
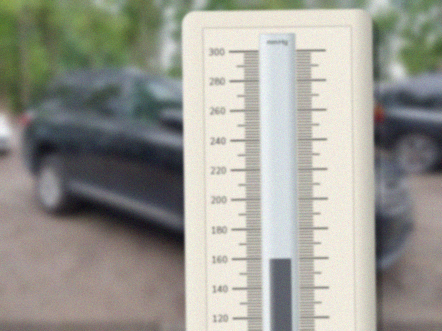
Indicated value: 160 mmHg
